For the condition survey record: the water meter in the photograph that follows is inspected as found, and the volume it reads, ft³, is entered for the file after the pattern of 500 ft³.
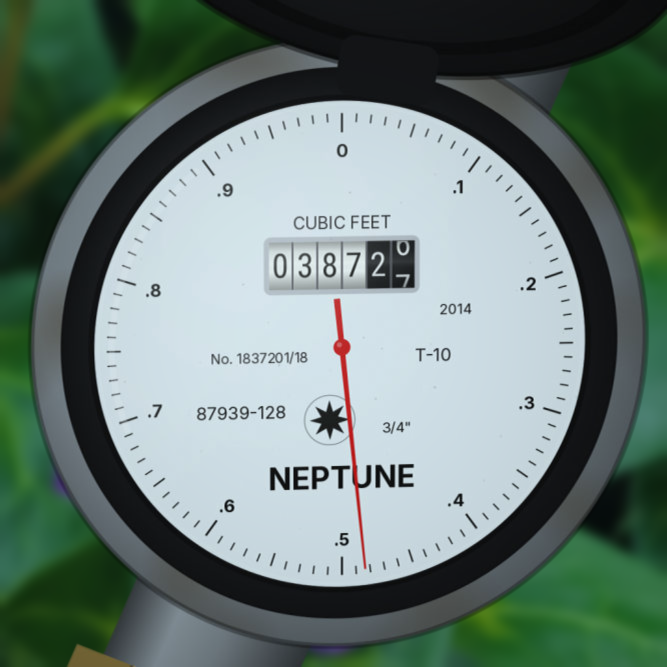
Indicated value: 38726.48 ft³
